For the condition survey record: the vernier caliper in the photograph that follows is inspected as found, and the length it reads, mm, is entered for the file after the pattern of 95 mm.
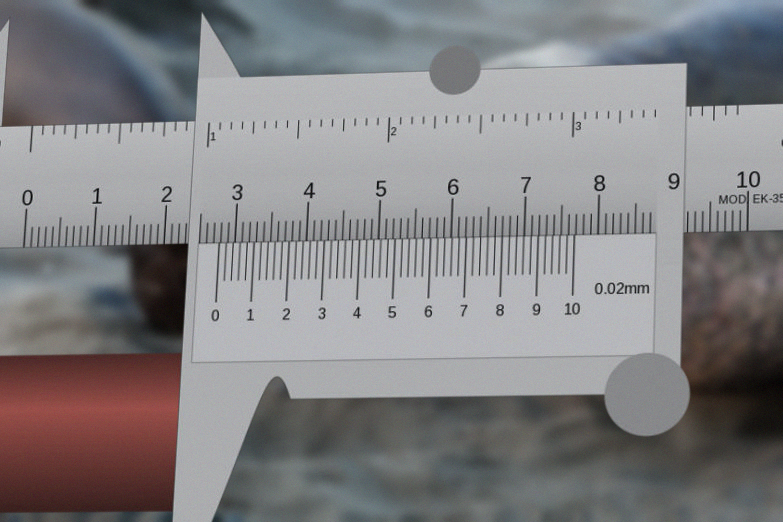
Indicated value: 27.8 mm
